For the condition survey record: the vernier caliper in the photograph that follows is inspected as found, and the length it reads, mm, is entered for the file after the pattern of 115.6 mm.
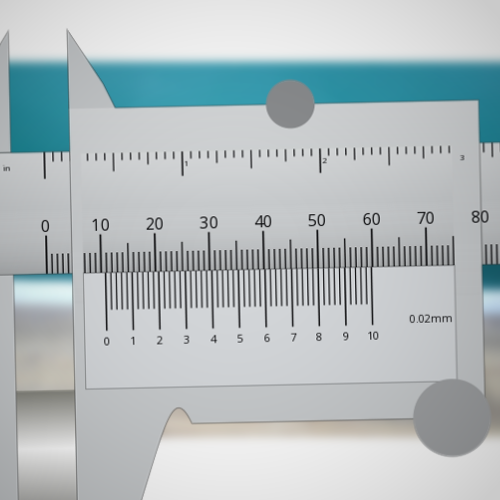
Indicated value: 10.8 mm
